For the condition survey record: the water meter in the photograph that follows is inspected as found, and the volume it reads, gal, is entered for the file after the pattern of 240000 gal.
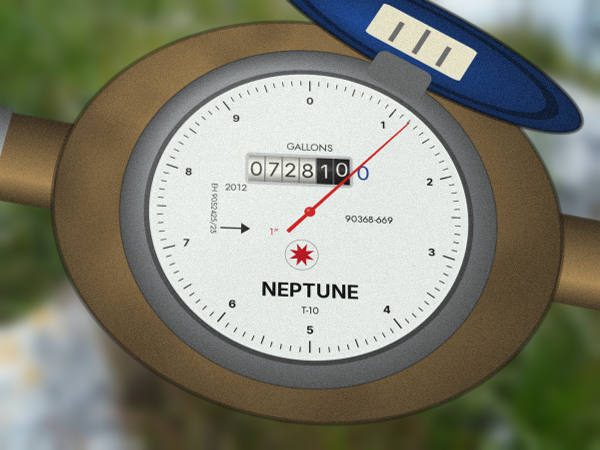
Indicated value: 728101.2 gal
